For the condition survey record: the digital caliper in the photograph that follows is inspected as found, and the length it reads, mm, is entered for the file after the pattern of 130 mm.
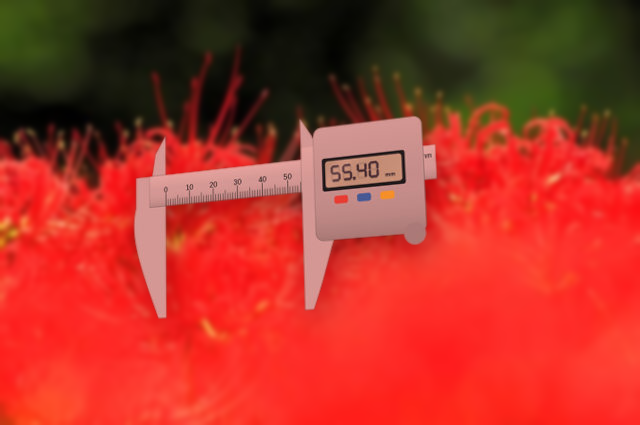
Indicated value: 55.40 mm
